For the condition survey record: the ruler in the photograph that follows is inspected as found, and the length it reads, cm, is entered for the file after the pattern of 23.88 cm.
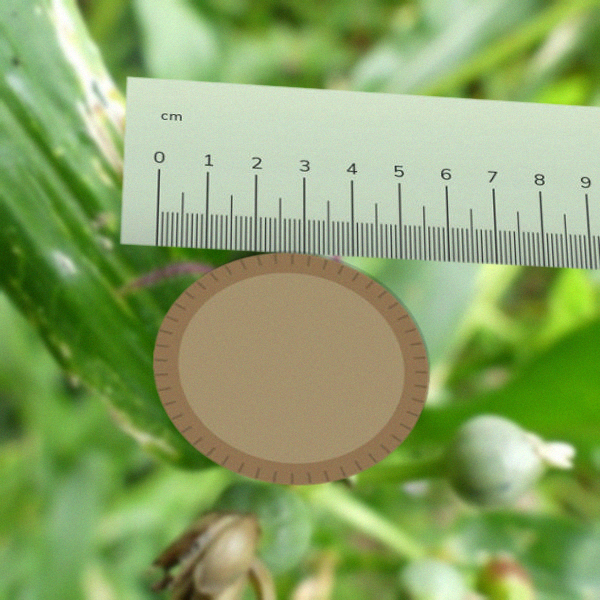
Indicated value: 5.5 cm
